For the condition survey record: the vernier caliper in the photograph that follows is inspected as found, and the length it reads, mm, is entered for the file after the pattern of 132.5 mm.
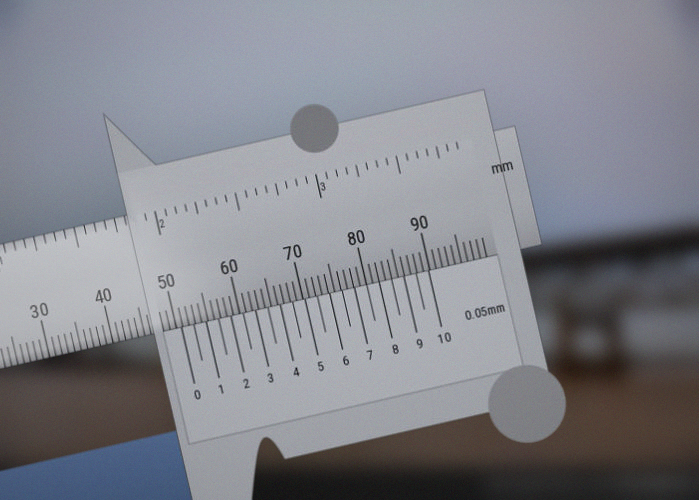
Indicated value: 50.8 mm
